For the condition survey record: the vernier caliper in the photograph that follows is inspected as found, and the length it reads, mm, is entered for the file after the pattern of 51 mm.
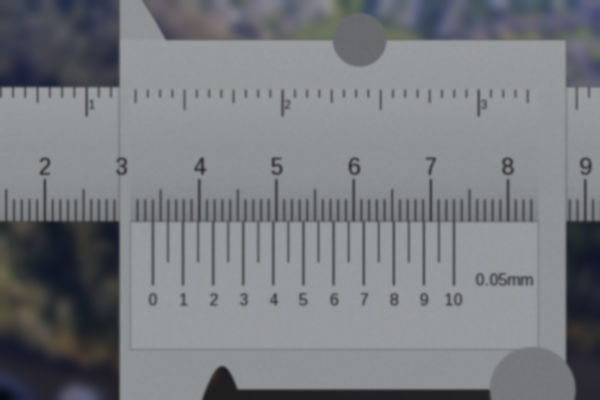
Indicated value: 34.0 mm
